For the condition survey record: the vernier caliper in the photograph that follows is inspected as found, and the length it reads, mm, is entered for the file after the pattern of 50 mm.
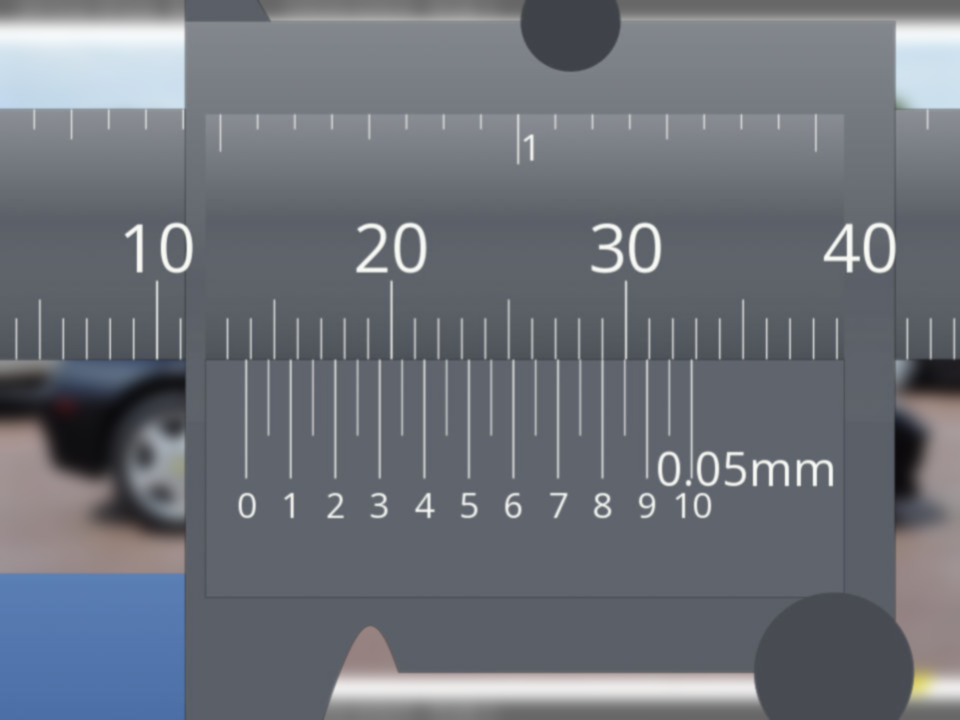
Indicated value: 13.8 mm
